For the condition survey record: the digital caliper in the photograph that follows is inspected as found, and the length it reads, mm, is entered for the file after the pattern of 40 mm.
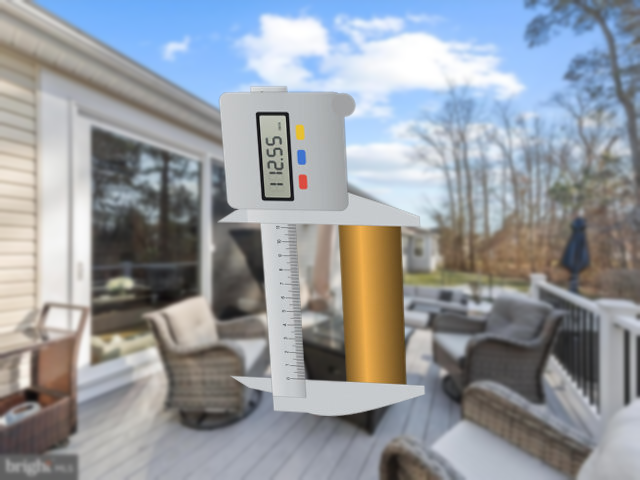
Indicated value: 112.55 mm
